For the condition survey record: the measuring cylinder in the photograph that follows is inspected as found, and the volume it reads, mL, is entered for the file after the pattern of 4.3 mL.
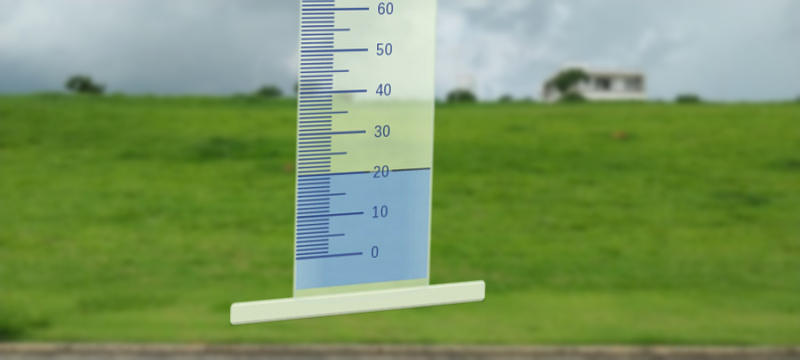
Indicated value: 20 mL
